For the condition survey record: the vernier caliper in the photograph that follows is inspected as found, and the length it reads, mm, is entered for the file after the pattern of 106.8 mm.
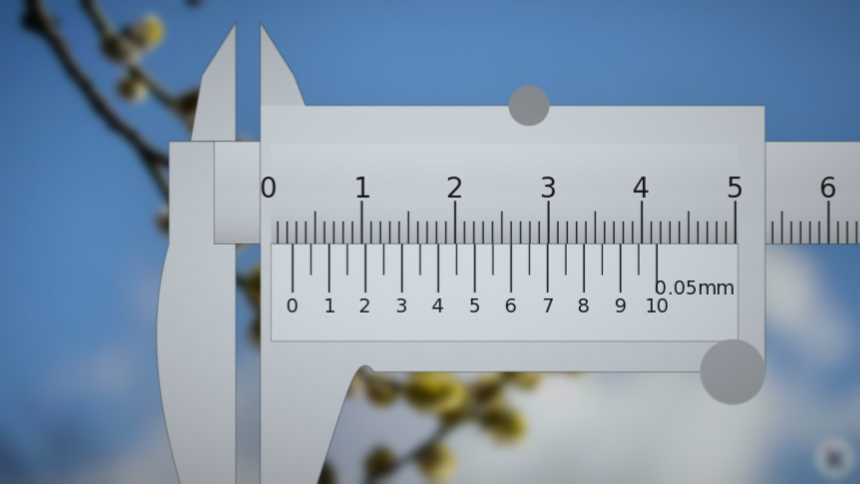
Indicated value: 2.6 mm
